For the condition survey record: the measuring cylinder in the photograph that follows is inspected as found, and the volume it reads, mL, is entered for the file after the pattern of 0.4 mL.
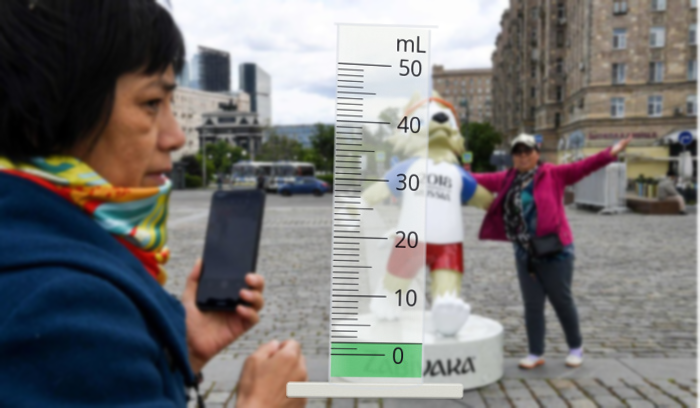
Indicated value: 2 mL
